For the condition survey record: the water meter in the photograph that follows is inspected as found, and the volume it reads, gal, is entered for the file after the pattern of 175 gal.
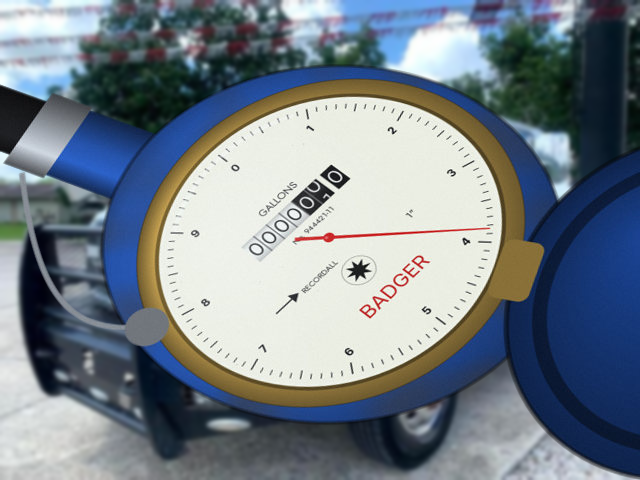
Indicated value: 3.8 gal
